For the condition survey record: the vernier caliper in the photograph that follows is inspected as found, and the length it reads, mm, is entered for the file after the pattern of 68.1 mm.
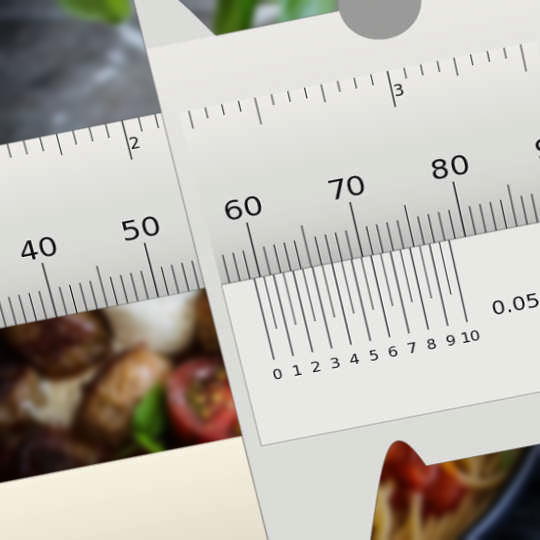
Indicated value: 59.4 mm
